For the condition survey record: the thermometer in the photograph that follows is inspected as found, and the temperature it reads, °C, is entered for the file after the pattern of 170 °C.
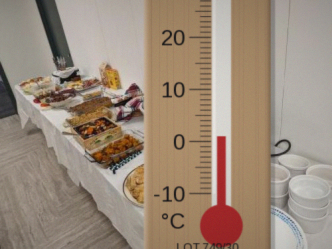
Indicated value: 1 °C
